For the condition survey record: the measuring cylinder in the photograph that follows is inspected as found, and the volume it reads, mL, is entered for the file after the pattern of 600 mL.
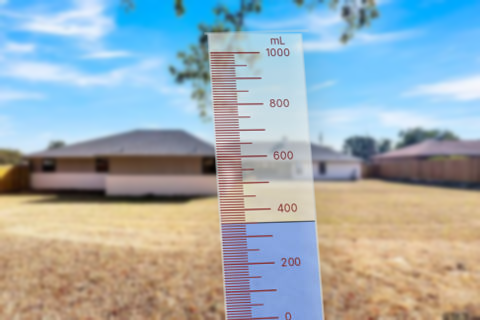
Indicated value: 350 mL
